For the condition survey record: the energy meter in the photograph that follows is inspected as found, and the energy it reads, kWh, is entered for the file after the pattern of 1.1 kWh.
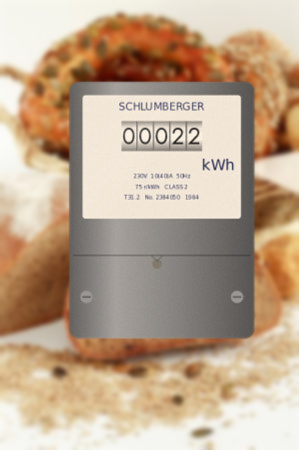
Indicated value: 22 kWh
